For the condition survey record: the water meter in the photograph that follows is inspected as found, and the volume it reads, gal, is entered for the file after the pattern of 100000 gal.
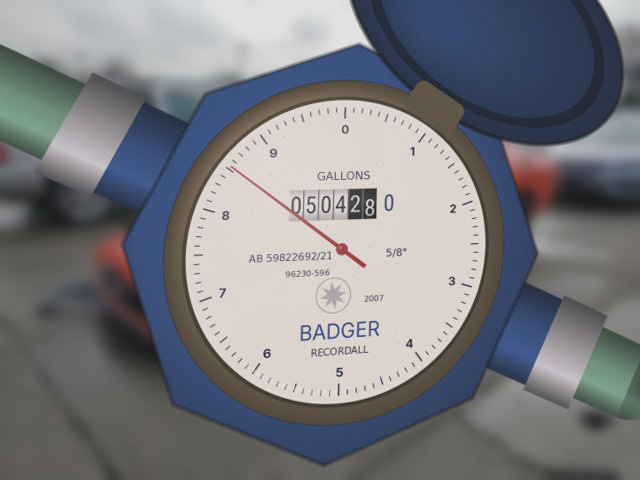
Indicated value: 504278.5 gal
